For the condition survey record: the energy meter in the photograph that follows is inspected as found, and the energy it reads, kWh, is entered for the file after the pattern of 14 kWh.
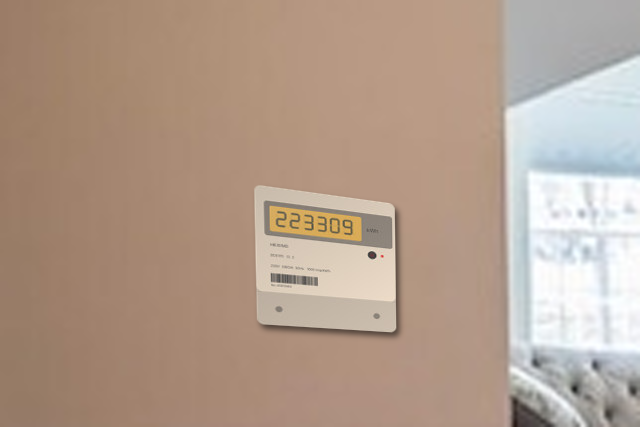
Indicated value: 223309 kWh
